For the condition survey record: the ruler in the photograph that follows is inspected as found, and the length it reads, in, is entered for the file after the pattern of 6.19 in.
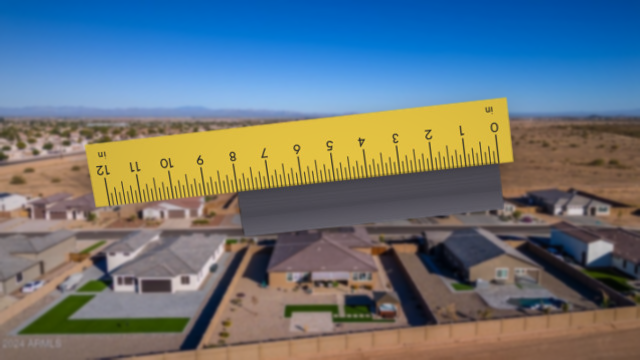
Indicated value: 8 in
